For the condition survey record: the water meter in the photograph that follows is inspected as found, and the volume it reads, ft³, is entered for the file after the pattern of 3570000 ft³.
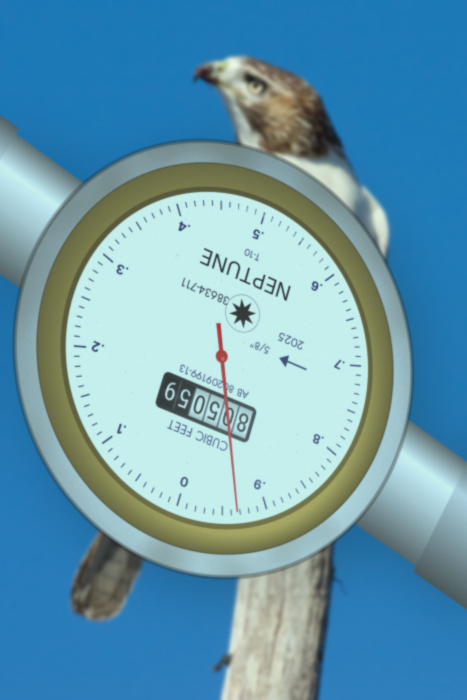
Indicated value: 805058.93 ft³
